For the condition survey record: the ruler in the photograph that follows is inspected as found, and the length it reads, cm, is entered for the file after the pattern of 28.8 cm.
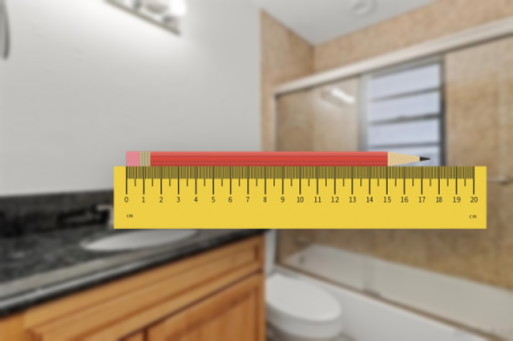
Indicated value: 17.5 cm
